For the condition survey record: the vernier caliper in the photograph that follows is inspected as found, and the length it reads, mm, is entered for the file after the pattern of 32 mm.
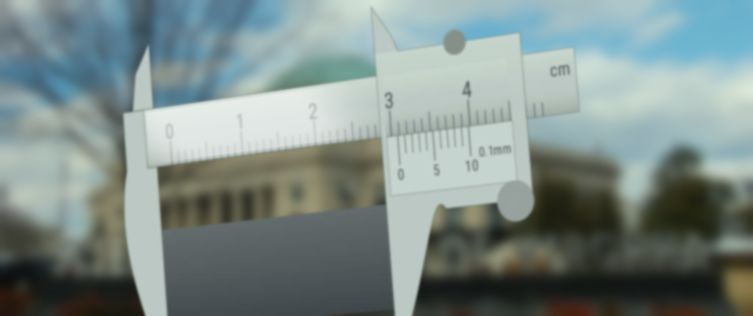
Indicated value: 30.8 mm
